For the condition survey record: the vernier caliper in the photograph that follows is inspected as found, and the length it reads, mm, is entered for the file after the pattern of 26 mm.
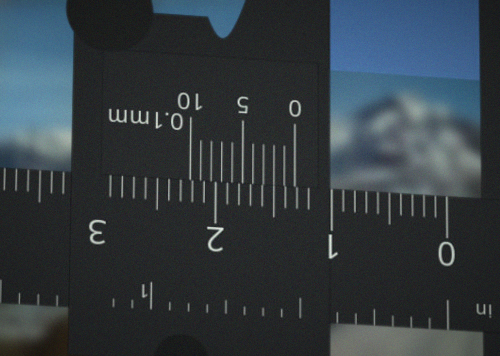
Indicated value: 13.2 mm
